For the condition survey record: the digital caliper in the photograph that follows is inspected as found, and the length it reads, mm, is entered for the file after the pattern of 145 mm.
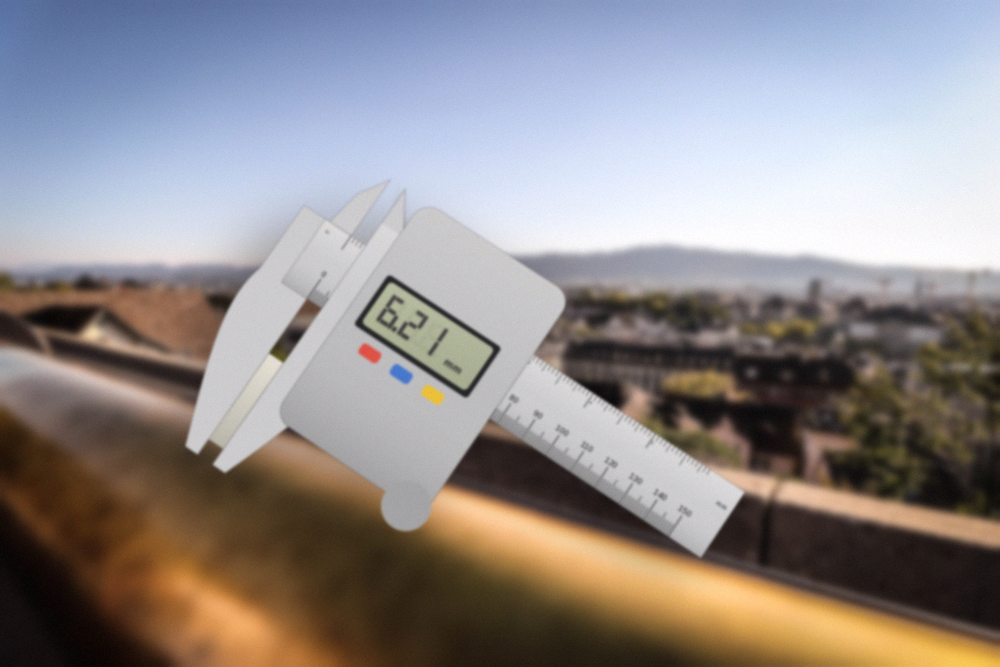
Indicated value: 6.21 mm
